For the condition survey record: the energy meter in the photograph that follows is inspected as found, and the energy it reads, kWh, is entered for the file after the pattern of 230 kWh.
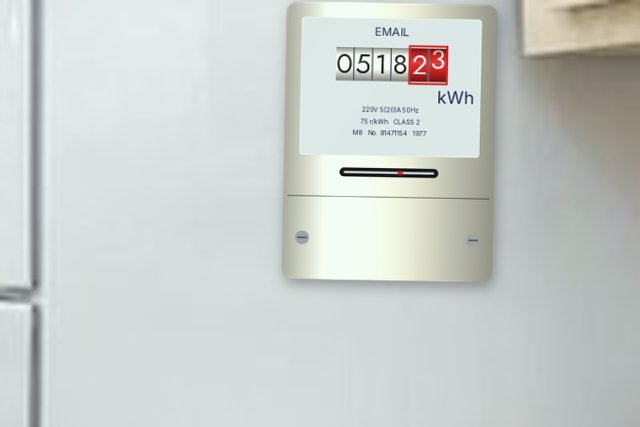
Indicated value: 518.23 kWh
